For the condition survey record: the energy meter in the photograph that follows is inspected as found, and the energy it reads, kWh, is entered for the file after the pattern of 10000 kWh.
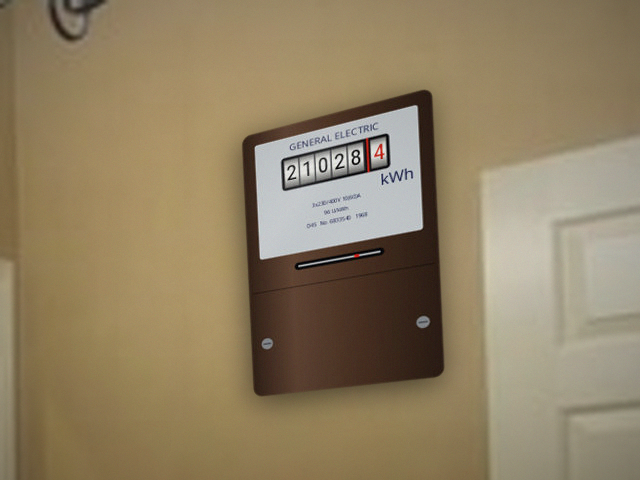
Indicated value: 21028.4 kWh
